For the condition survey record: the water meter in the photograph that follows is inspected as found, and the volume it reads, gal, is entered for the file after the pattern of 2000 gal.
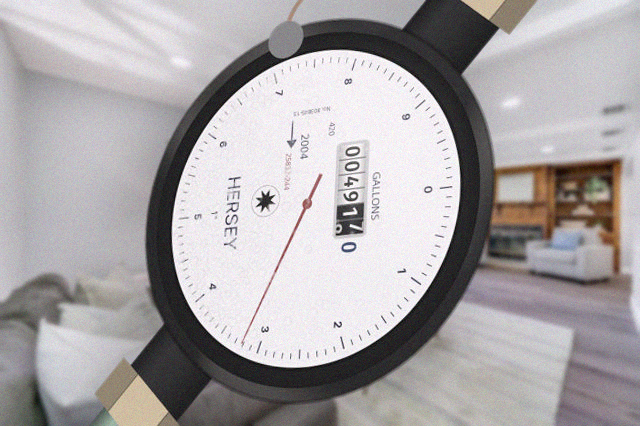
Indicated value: 49173.2 gal
